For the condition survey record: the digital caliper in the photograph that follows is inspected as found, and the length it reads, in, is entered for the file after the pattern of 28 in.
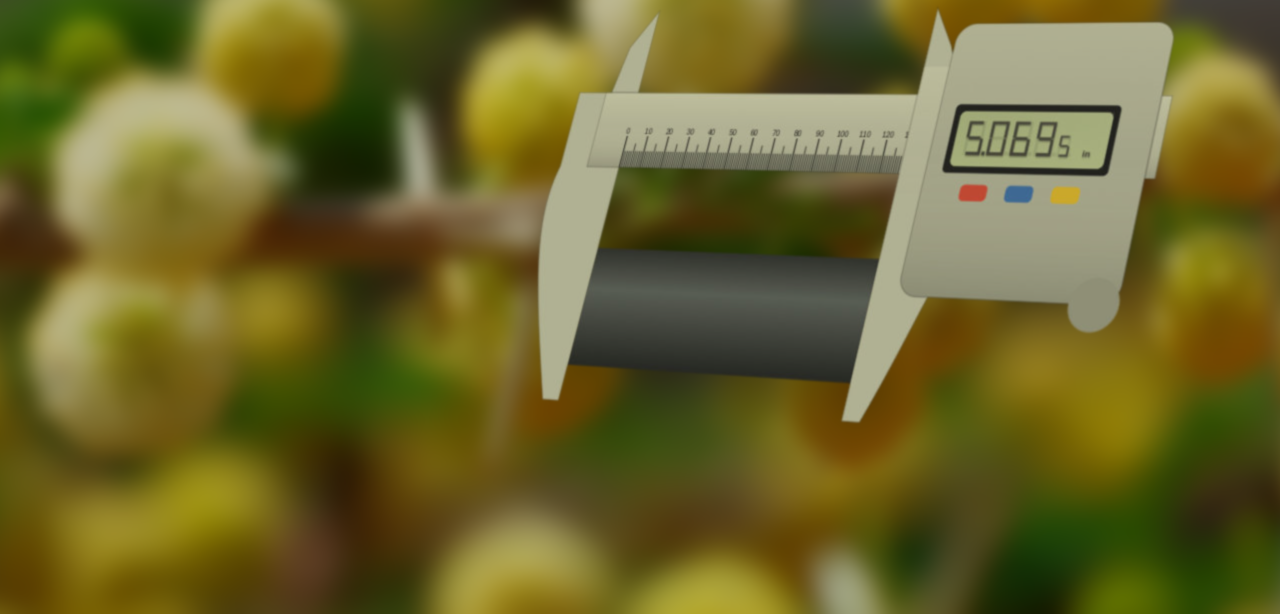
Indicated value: 5.0695 in
